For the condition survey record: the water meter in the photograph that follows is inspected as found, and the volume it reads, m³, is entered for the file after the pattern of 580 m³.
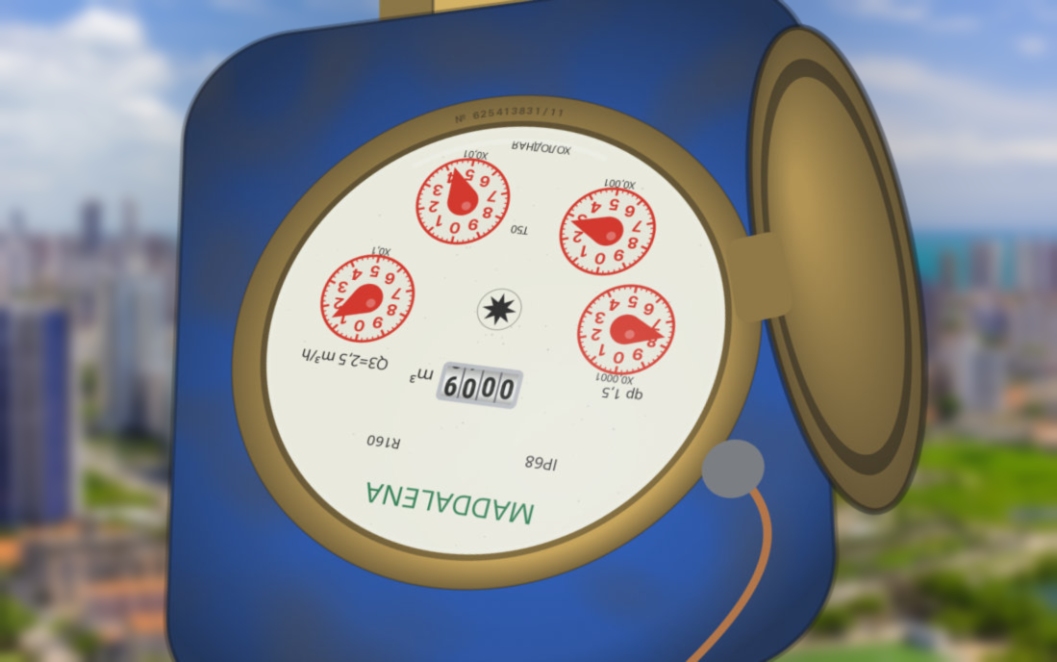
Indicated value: 9.1427 m³
